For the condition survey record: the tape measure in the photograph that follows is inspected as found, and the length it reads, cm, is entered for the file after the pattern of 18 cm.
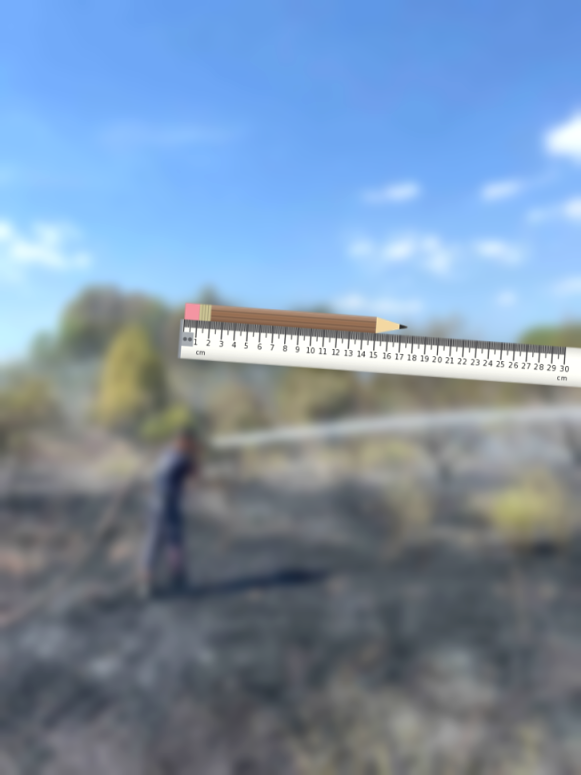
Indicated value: 17.5 cm
